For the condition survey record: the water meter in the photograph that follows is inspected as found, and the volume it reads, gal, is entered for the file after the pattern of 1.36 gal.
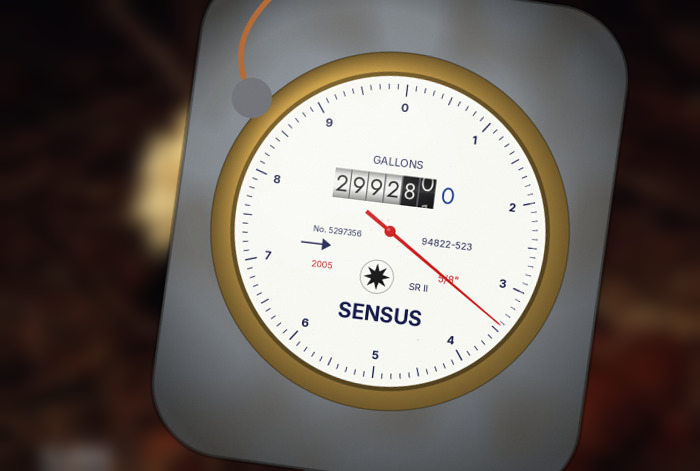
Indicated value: 2992803.4 gal
